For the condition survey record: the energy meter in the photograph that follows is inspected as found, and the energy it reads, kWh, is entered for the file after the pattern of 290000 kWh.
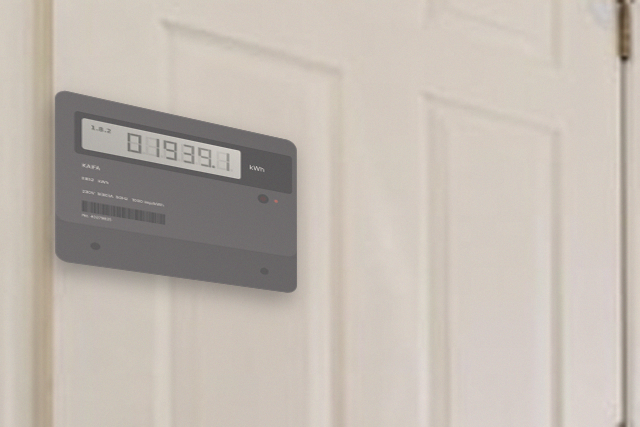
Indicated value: 1939.1 kWh
